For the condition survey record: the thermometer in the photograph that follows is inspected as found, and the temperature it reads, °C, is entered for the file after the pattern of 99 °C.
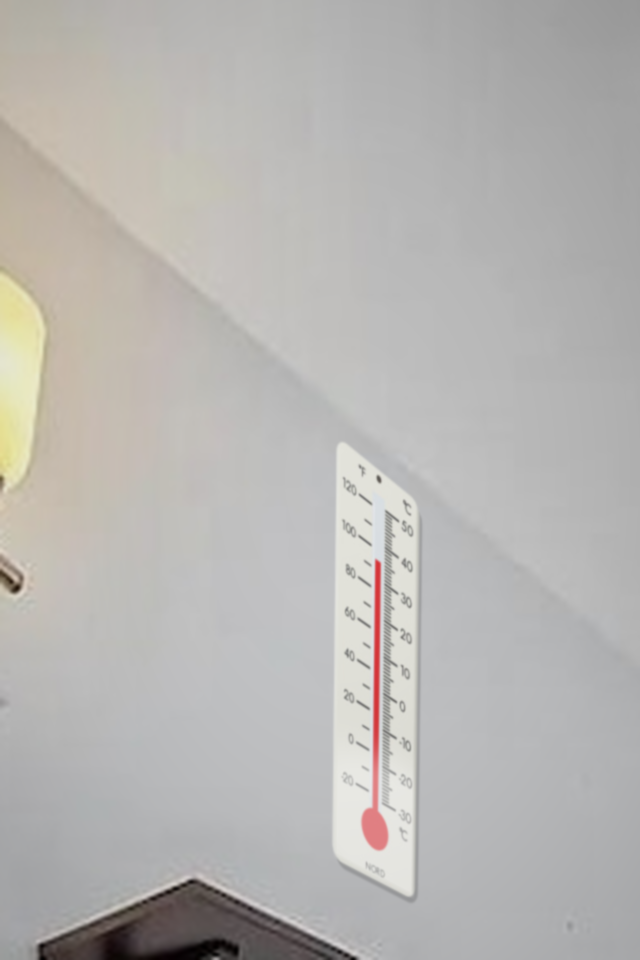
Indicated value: 35 °C
